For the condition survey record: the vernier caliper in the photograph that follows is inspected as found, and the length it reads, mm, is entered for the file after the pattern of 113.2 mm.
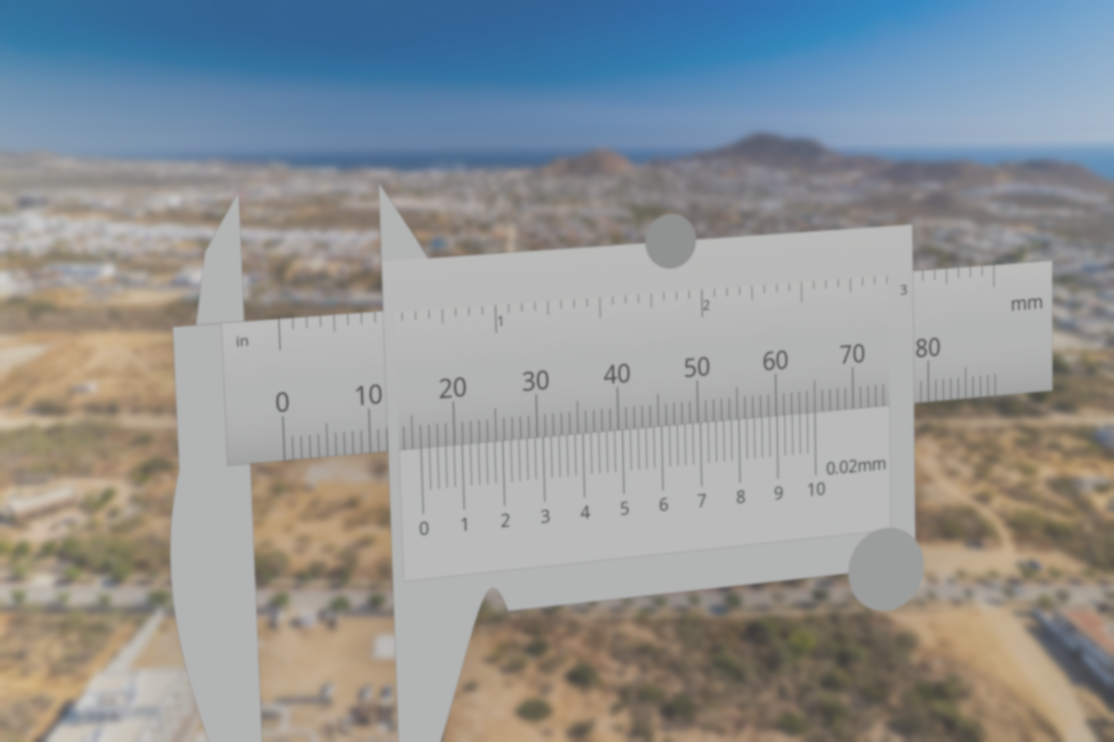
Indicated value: 16.0 mm
